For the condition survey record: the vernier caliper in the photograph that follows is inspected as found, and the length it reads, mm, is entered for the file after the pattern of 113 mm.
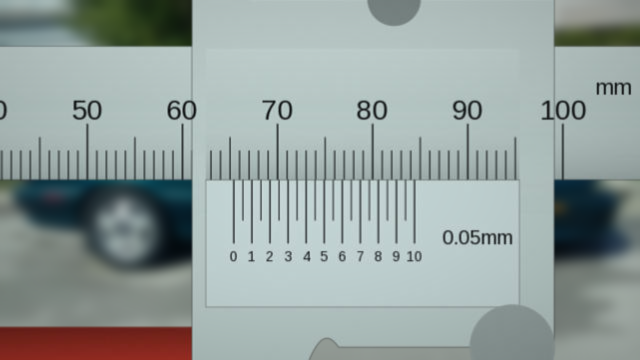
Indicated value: 65.4 mm
